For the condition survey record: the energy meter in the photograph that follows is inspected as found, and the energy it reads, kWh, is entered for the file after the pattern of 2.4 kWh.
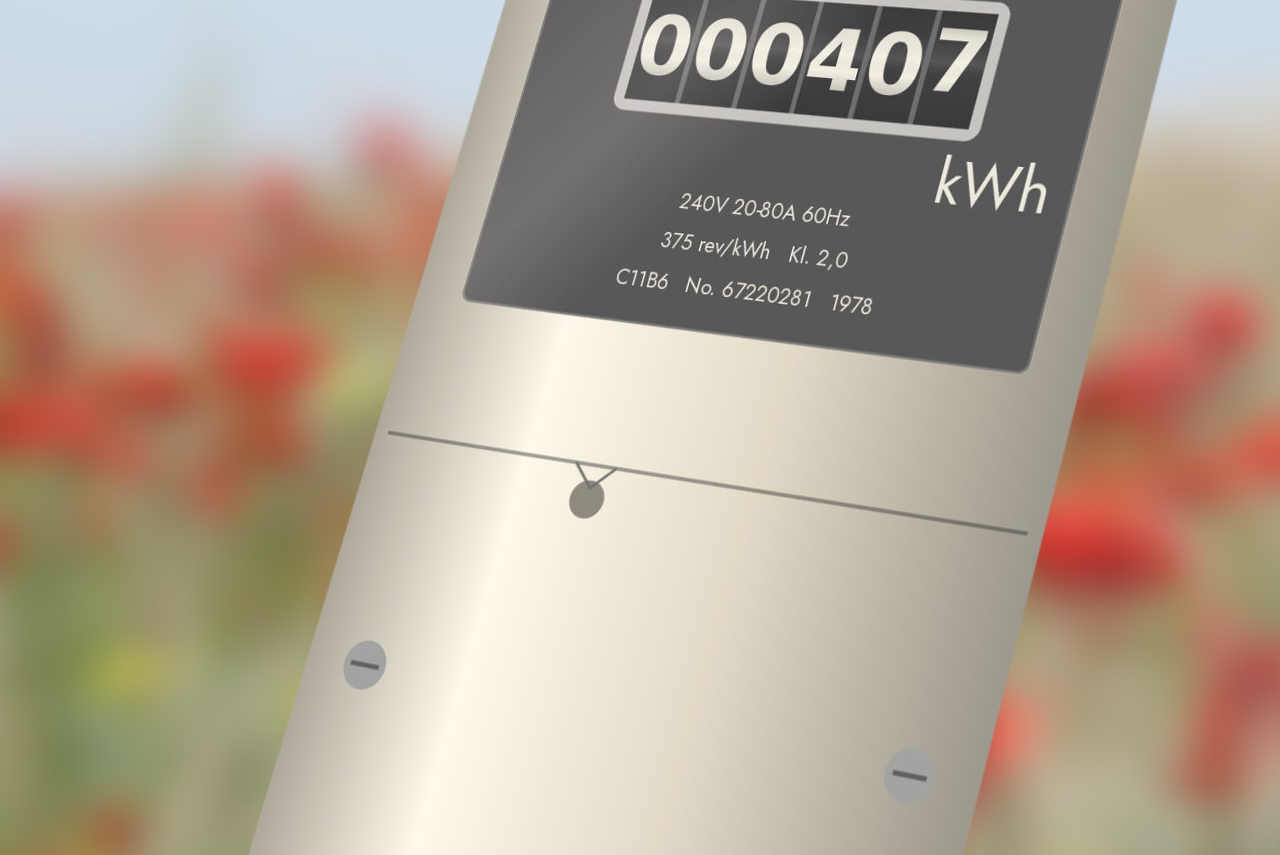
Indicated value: 407 kWh
